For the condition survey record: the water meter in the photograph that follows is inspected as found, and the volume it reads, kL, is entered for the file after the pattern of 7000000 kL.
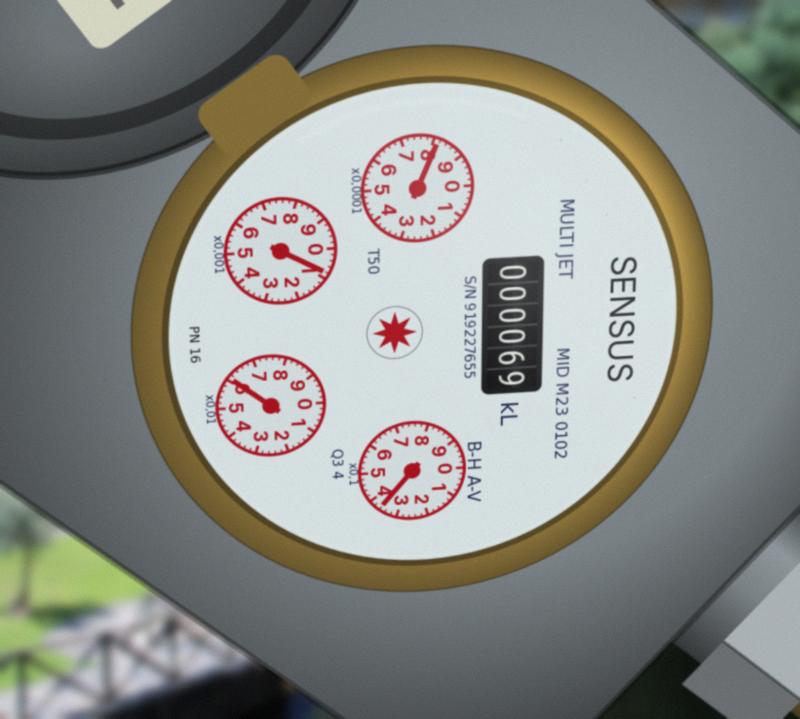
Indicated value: 69.3608 kL
